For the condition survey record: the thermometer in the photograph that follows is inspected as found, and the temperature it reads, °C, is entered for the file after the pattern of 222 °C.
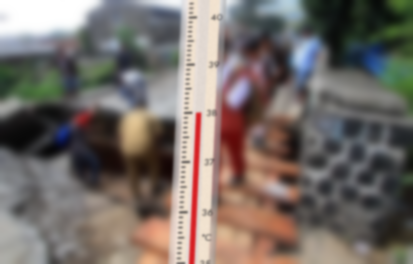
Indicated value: 38 °C
